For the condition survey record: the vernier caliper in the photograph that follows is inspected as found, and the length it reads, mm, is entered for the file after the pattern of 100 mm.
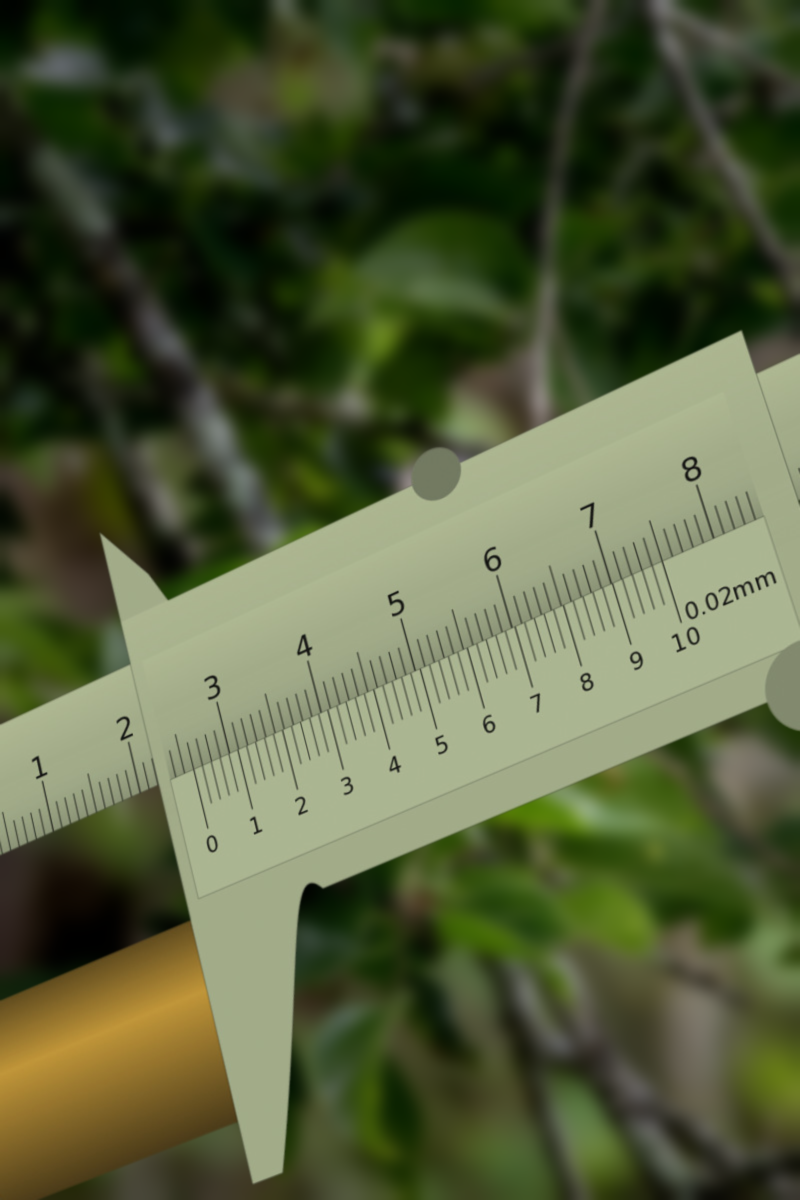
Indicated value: 26.0 mm
